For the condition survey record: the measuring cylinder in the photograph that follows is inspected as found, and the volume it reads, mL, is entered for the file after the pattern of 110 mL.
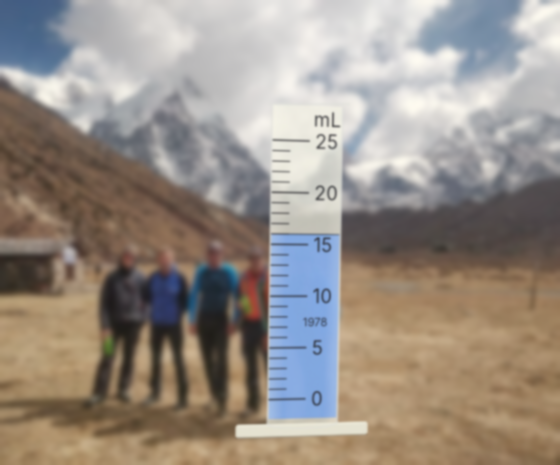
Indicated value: 16 mL
